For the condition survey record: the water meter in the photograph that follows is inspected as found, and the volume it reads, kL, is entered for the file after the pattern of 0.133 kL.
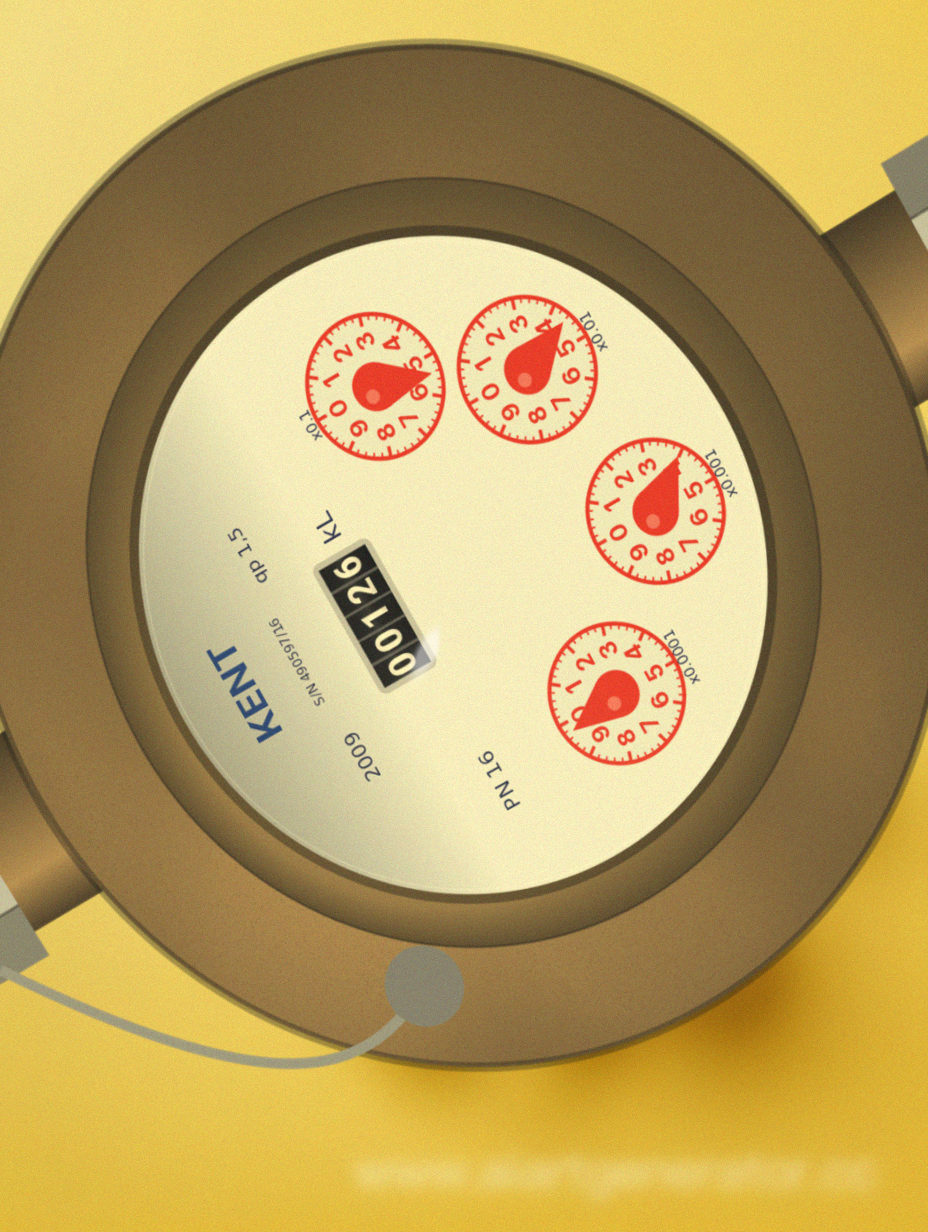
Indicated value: 126.5439 kL
